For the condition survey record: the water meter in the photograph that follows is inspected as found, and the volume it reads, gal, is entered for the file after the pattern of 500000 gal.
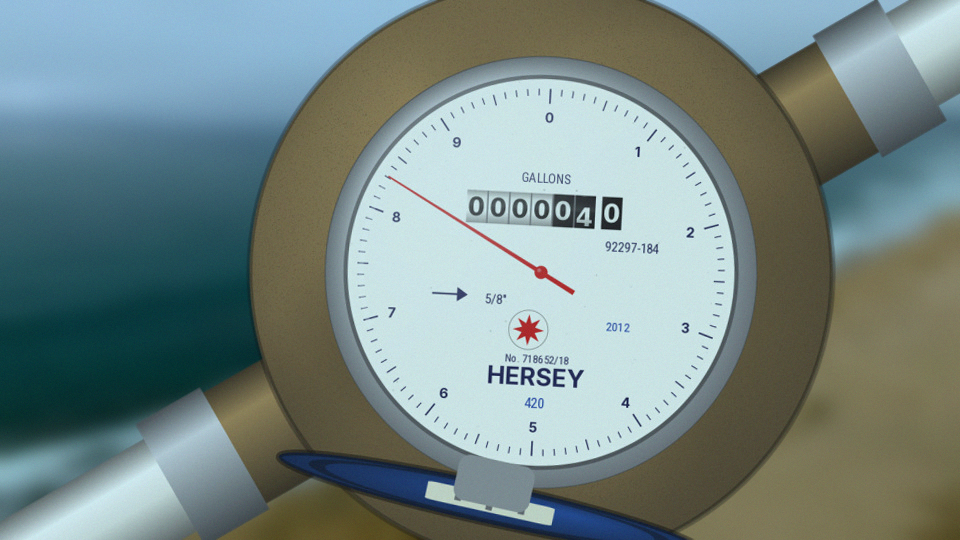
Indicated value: 38.3 gal
